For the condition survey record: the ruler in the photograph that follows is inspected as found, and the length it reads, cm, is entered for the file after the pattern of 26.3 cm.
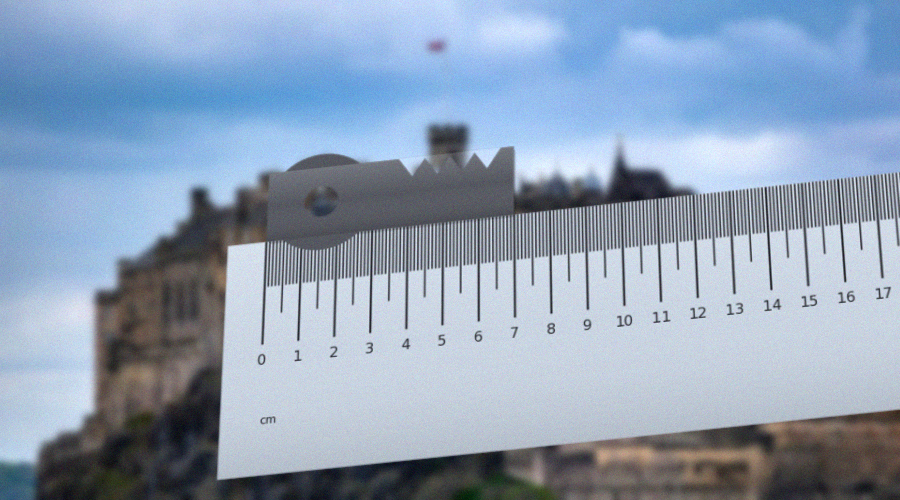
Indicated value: 7 cm
